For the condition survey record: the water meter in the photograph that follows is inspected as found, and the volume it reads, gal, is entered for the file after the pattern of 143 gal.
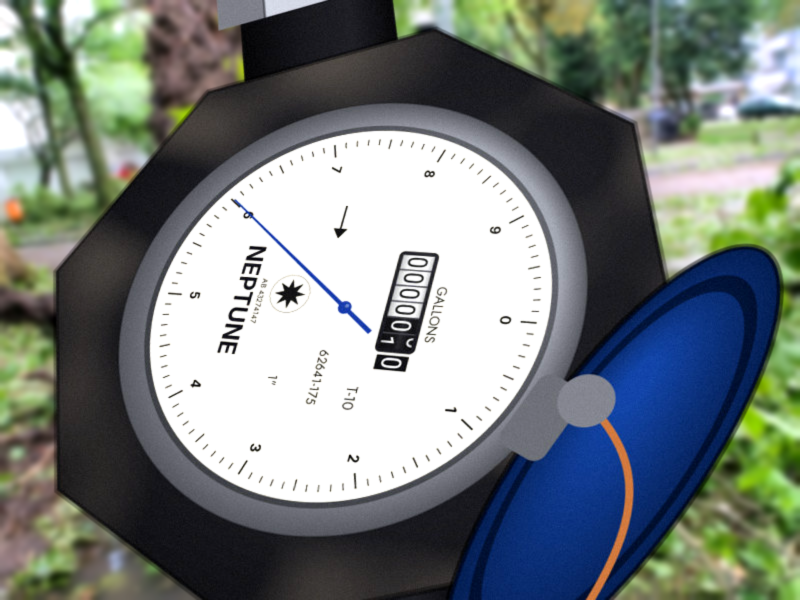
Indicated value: 6.0 gal
